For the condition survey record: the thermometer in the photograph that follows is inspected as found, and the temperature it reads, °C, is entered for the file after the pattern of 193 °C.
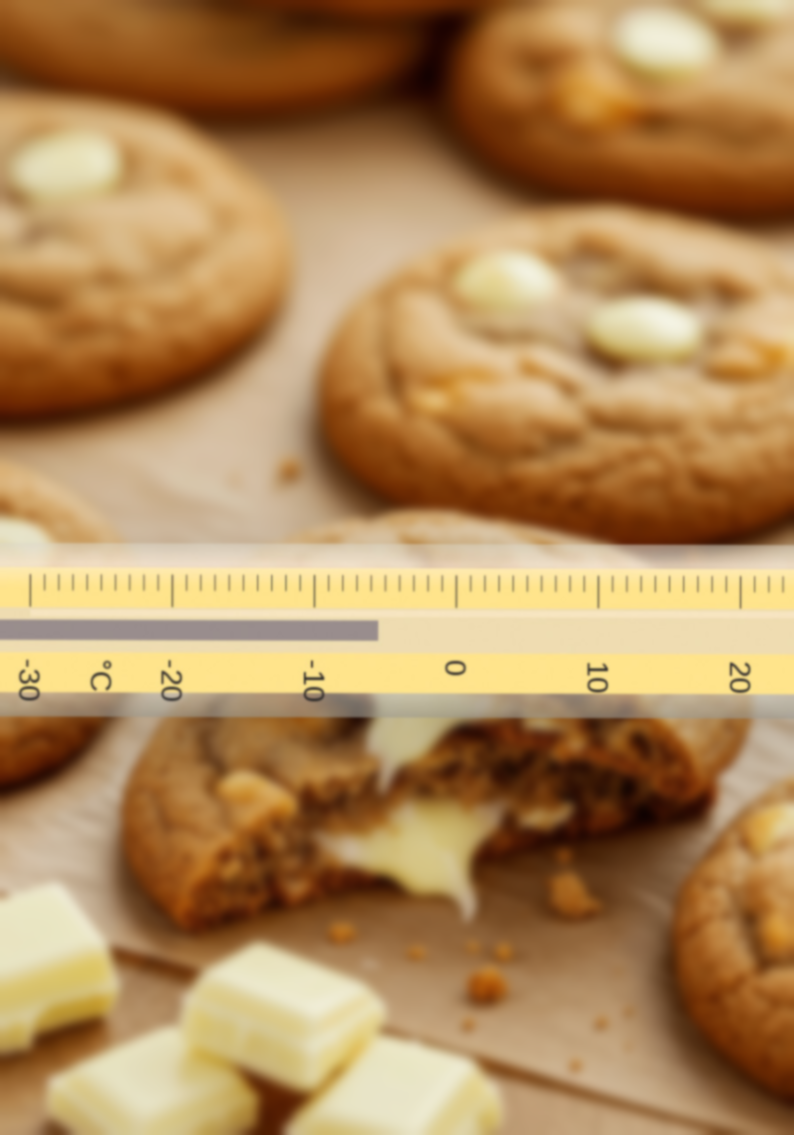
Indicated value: -5.5 °C
